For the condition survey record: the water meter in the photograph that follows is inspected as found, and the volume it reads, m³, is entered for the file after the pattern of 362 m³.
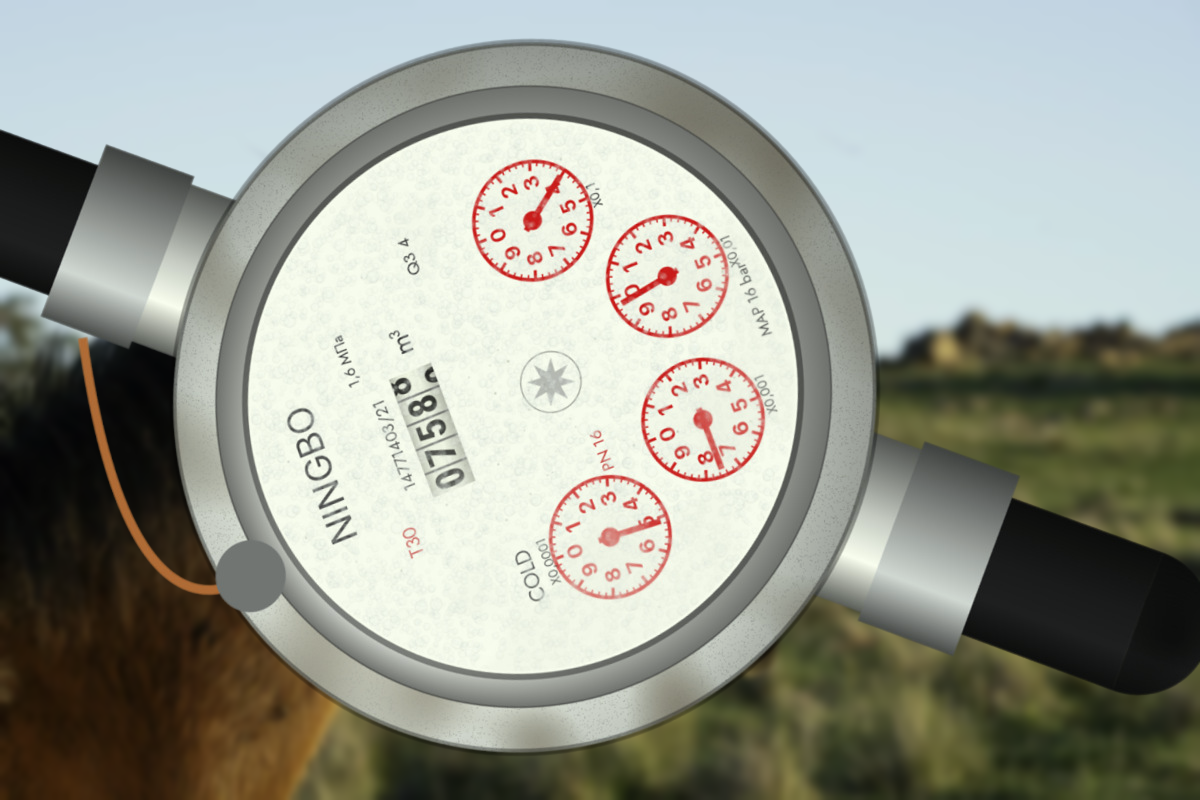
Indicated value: 7588.3975 m³
